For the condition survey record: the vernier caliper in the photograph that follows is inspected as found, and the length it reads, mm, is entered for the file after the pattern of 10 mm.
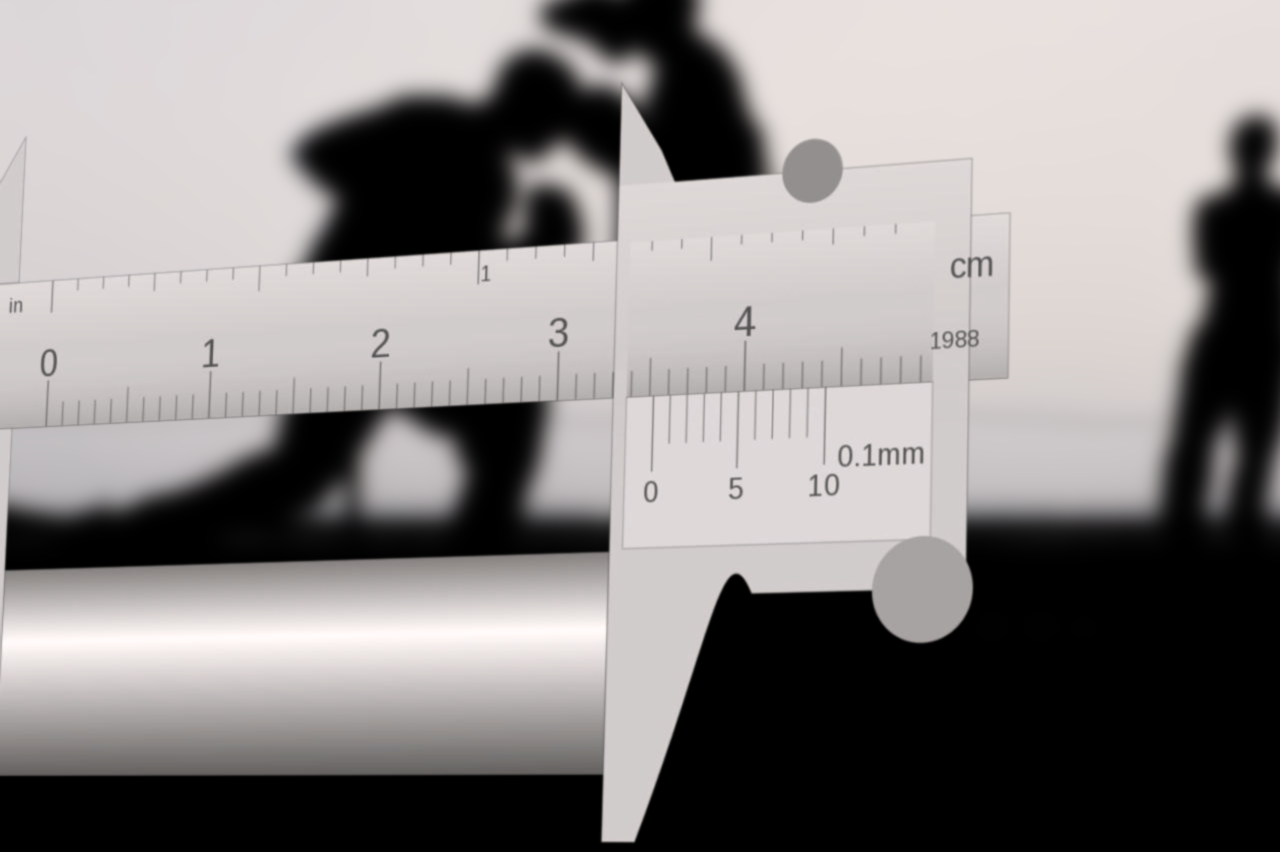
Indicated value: 35.2 mm
